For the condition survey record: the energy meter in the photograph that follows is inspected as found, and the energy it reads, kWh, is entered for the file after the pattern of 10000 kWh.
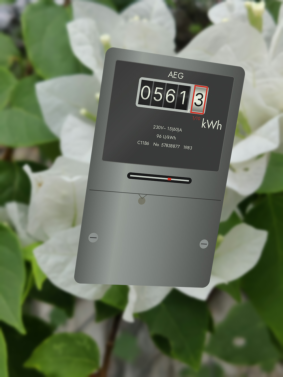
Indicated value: 561.3 kWh
